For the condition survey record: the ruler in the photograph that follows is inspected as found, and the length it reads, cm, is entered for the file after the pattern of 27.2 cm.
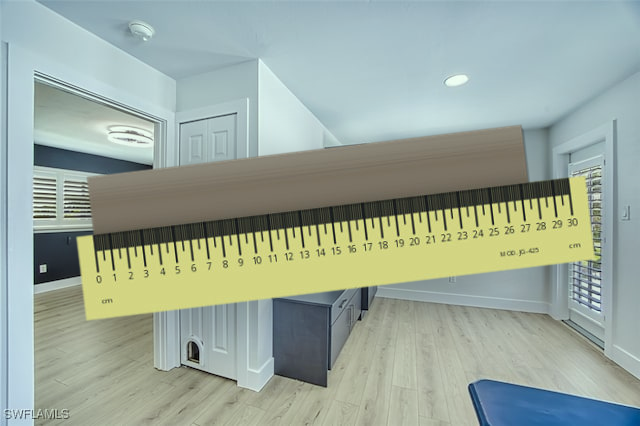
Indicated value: 27.5 cm
